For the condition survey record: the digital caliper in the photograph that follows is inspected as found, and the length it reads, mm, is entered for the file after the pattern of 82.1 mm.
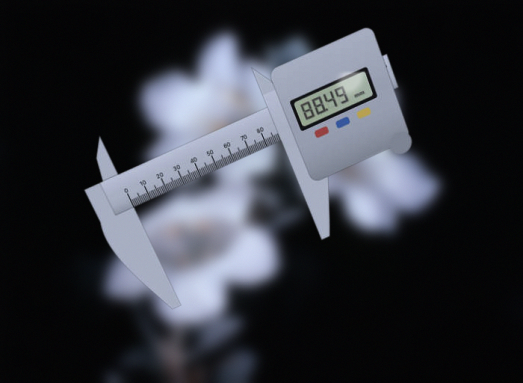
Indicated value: 88.49 mm
